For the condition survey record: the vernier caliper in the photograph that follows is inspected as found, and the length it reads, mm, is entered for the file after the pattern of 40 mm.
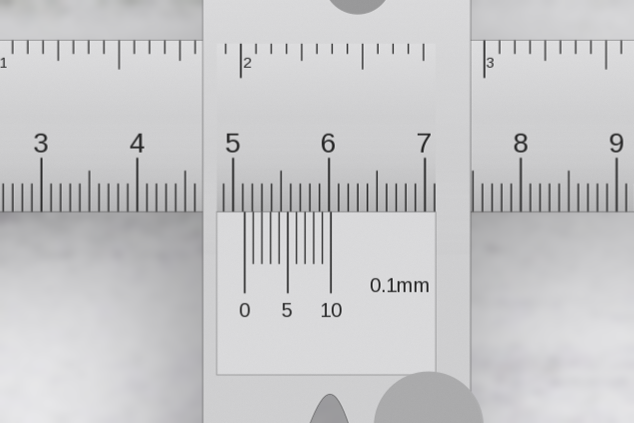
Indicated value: 51.2 mm
